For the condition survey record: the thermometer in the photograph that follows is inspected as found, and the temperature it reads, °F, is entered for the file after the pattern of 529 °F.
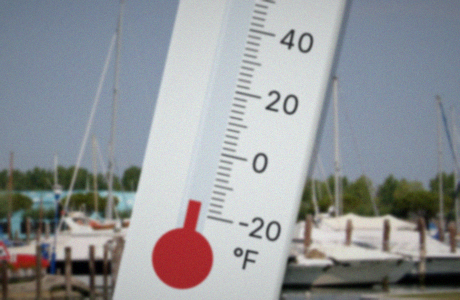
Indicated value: -16 °F
